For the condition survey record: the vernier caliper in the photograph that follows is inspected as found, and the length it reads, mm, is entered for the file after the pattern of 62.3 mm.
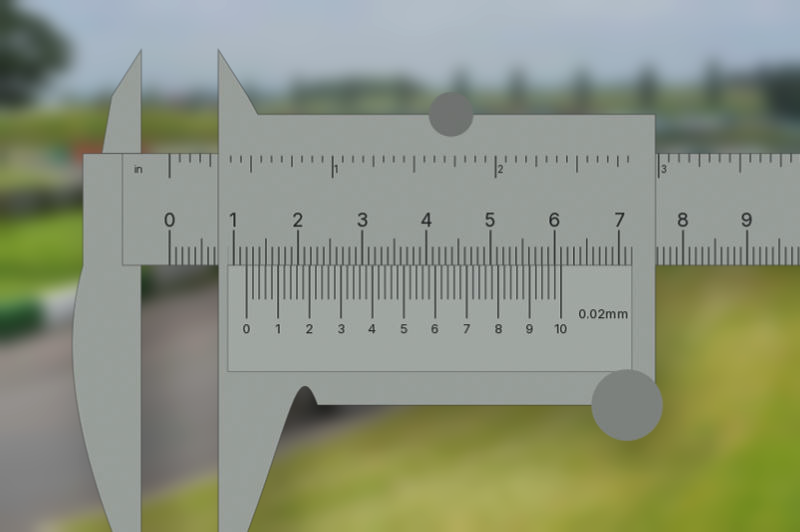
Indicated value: 12.0 mm
